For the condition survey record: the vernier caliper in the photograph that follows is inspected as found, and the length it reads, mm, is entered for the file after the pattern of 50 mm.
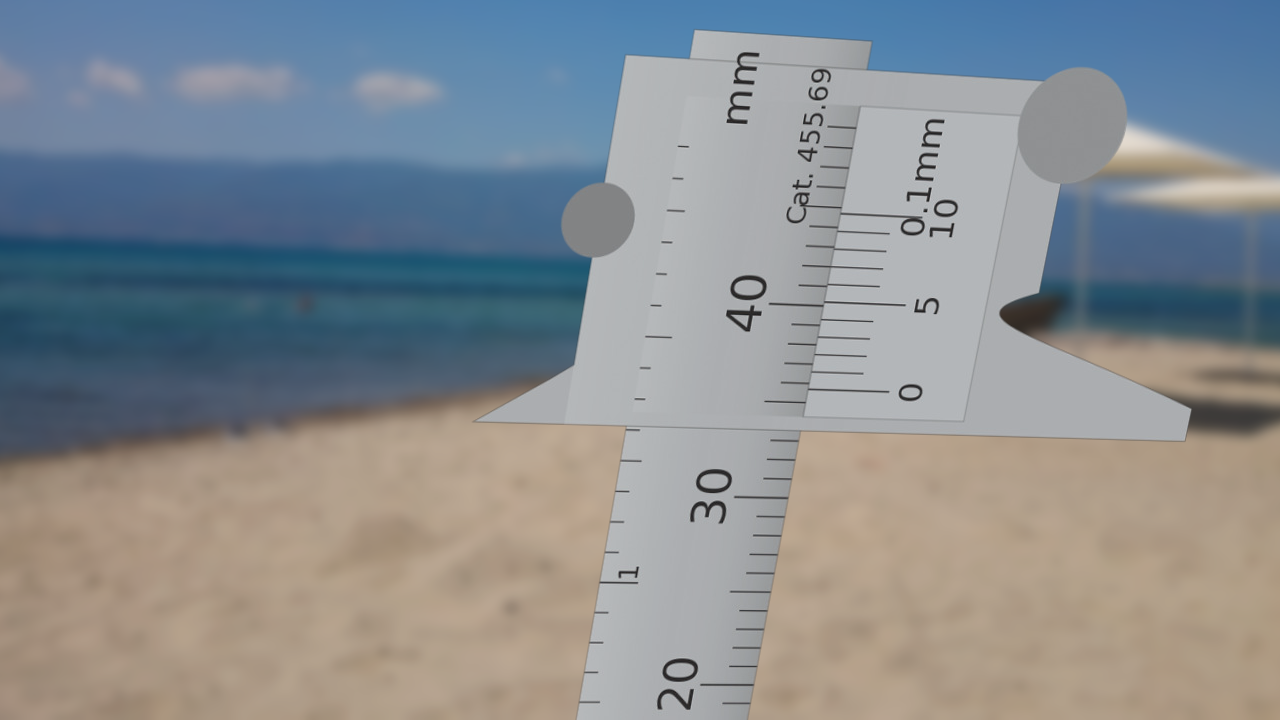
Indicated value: 35.7 mm
